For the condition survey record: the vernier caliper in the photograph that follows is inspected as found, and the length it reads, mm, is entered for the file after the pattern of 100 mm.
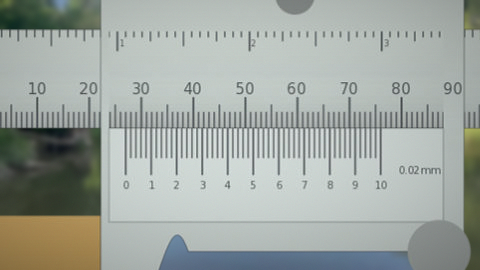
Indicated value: 27.0 mm
